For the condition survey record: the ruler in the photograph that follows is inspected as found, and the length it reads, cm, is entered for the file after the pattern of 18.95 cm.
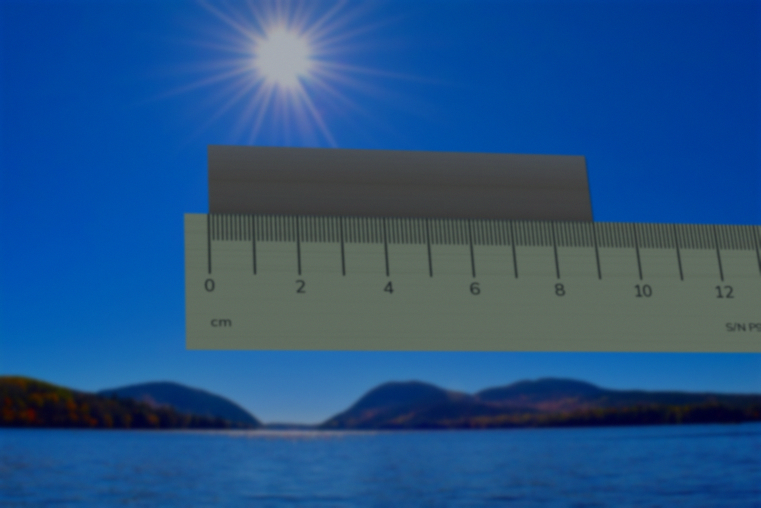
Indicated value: 9 cm
